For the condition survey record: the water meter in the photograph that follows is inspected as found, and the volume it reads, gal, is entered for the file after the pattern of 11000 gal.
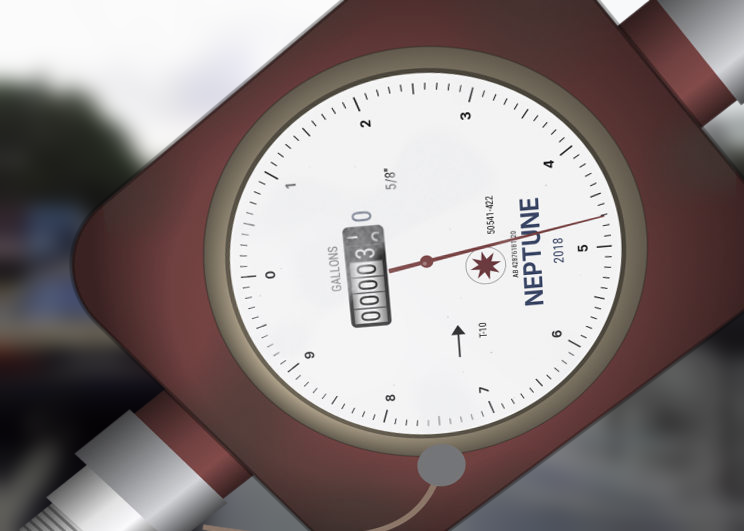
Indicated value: 314.7 gal
